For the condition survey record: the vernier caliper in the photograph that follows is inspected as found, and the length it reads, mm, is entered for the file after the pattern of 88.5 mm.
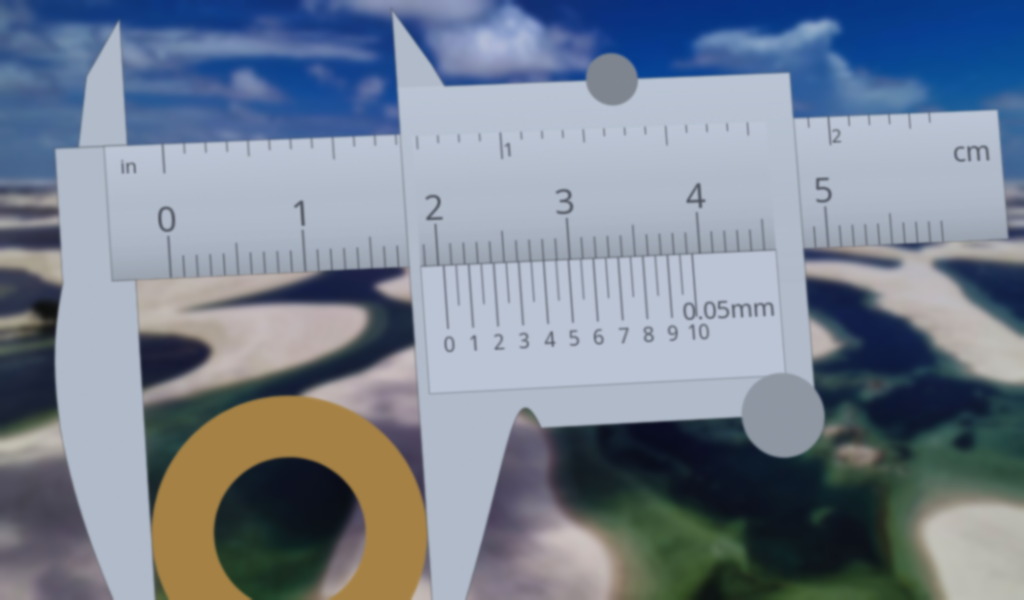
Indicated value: 20.4 mm
